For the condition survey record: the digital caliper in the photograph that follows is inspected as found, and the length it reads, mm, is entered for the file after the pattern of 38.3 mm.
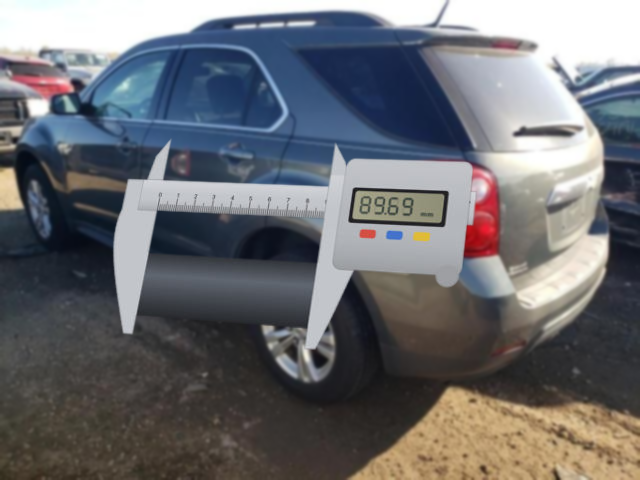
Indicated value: 89.69 mm
